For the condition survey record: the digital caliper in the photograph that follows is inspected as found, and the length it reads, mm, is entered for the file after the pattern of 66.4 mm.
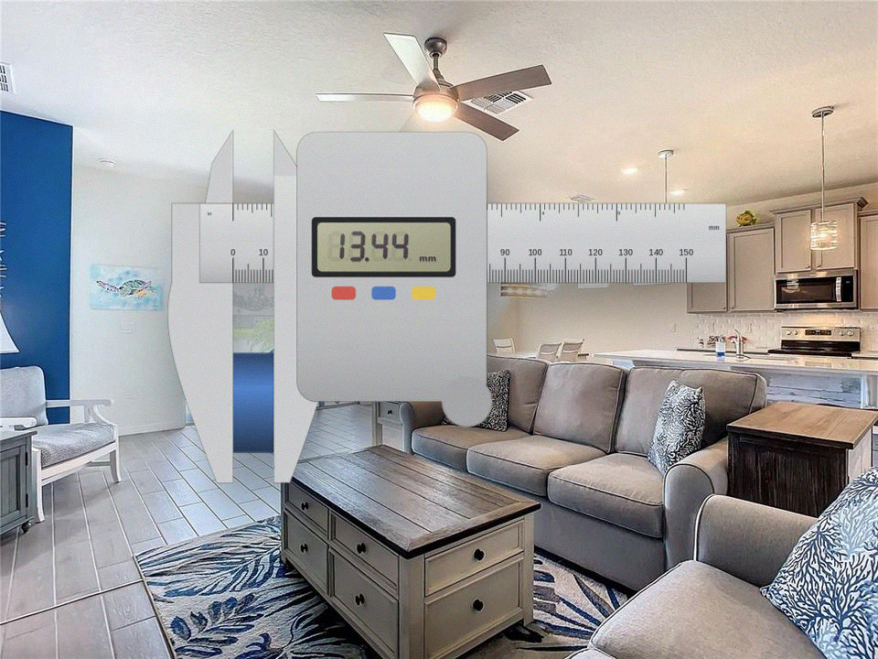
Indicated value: 13.44 mm
